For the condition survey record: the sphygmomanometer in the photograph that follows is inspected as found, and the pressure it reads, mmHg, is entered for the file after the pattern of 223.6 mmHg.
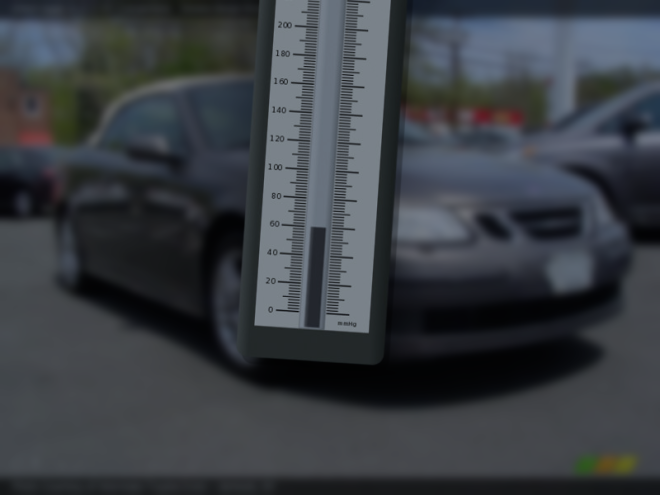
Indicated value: 60 mmHg
